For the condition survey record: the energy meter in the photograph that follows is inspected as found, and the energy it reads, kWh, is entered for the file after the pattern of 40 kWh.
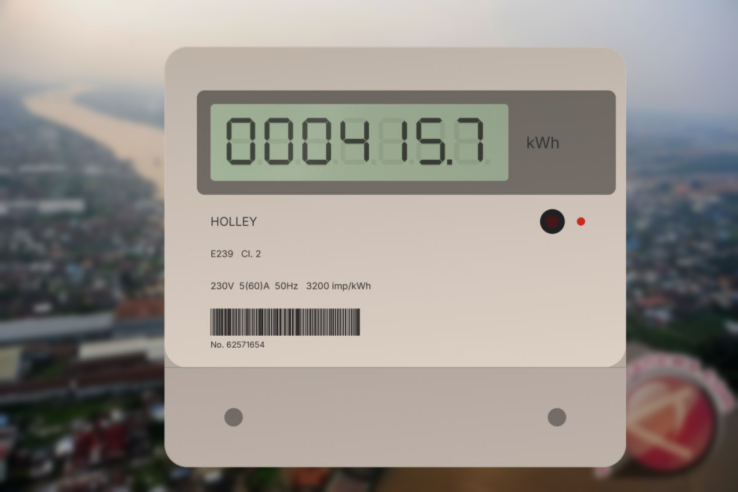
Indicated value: 415.7 kWh
